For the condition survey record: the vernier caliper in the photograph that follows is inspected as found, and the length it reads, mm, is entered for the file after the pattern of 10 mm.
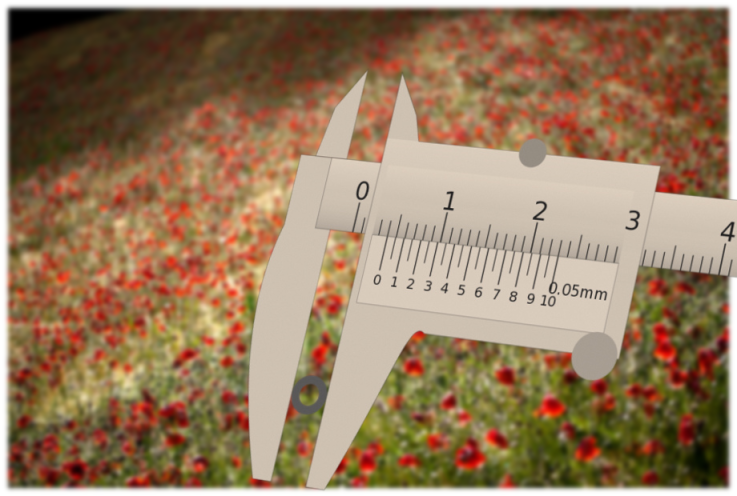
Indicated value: 4.0 mm
